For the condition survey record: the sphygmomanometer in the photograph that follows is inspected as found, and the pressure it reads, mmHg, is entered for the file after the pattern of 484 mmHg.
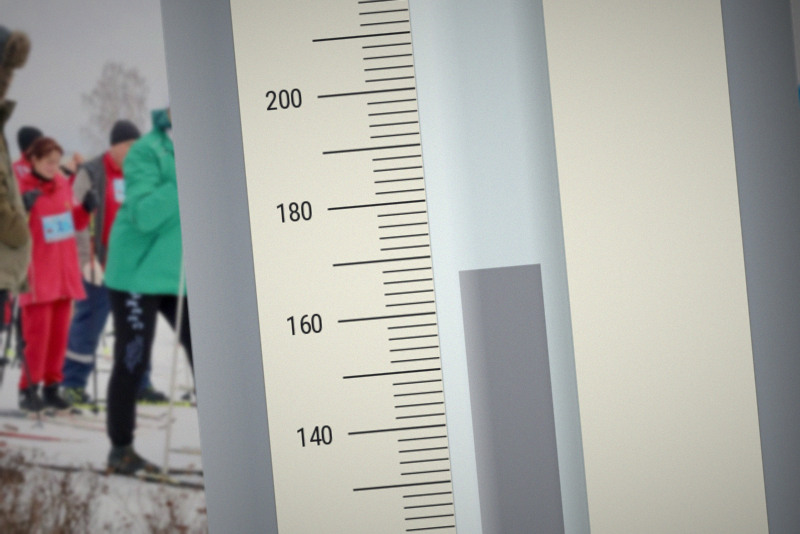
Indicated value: 167 mmHg
